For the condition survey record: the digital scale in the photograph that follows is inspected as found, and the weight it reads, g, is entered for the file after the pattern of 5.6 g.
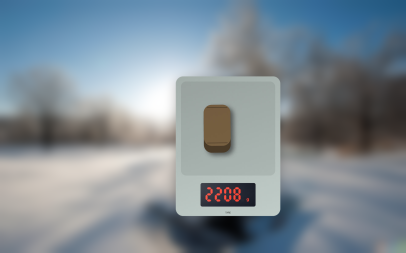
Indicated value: 2208 g
